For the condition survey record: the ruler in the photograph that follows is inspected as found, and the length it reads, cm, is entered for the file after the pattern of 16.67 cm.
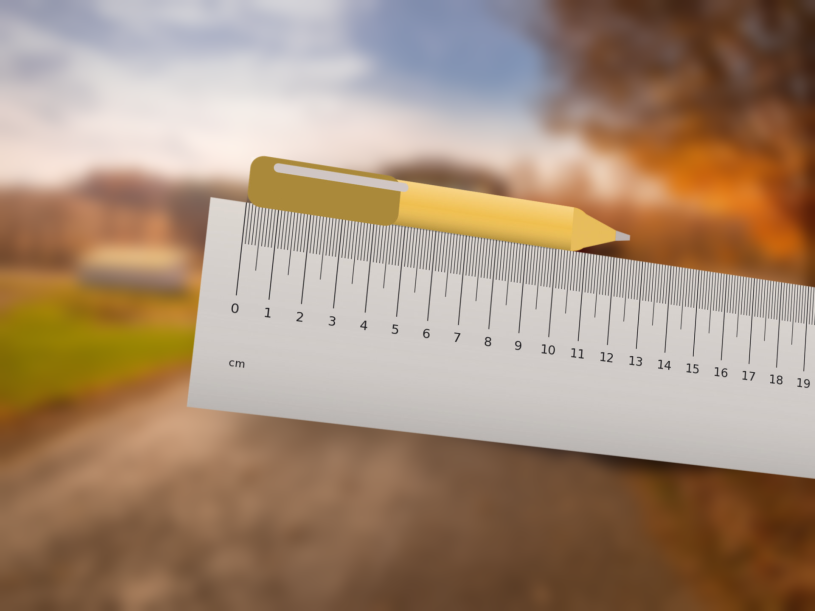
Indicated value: 12.5 cm
